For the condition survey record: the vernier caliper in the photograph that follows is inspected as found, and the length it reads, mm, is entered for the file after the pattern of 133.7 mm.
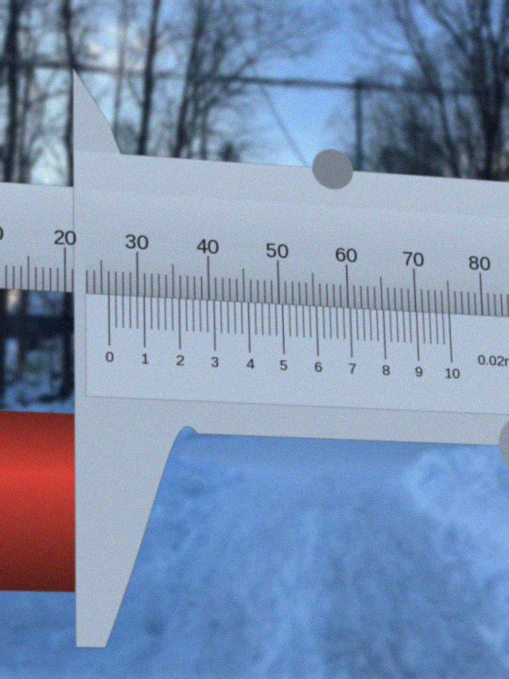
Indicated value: 26.0 mm
